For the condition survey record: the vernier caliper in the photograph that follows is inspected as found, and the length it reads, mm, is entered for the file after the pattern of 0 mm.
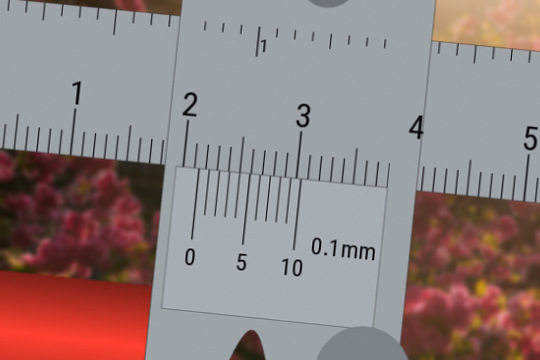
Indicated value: 21.4 mm
